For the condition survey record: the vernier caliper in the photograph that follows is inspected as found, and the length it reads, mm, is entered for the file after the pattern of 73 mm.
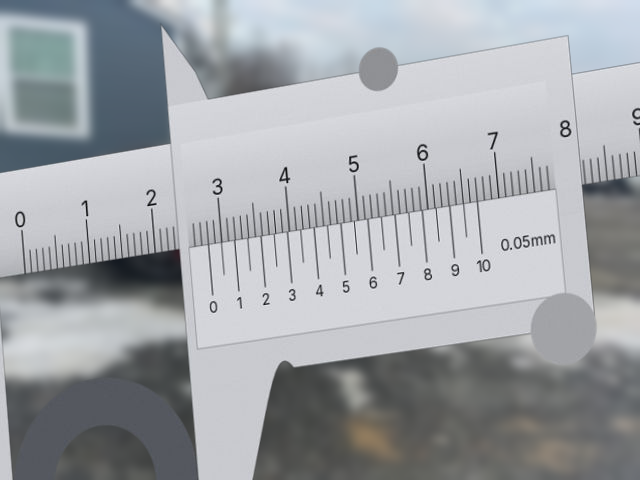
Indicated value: 28.0 mm
